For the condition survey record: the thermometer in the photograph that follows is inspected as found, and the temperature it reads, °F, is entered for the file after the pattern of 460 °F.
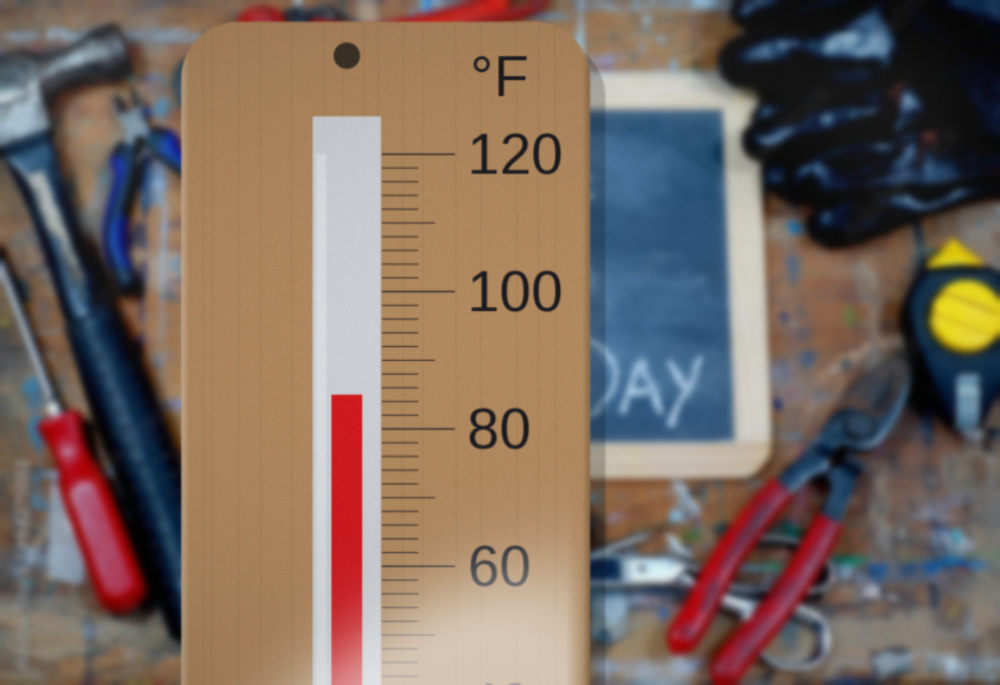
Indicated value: 85 °F
